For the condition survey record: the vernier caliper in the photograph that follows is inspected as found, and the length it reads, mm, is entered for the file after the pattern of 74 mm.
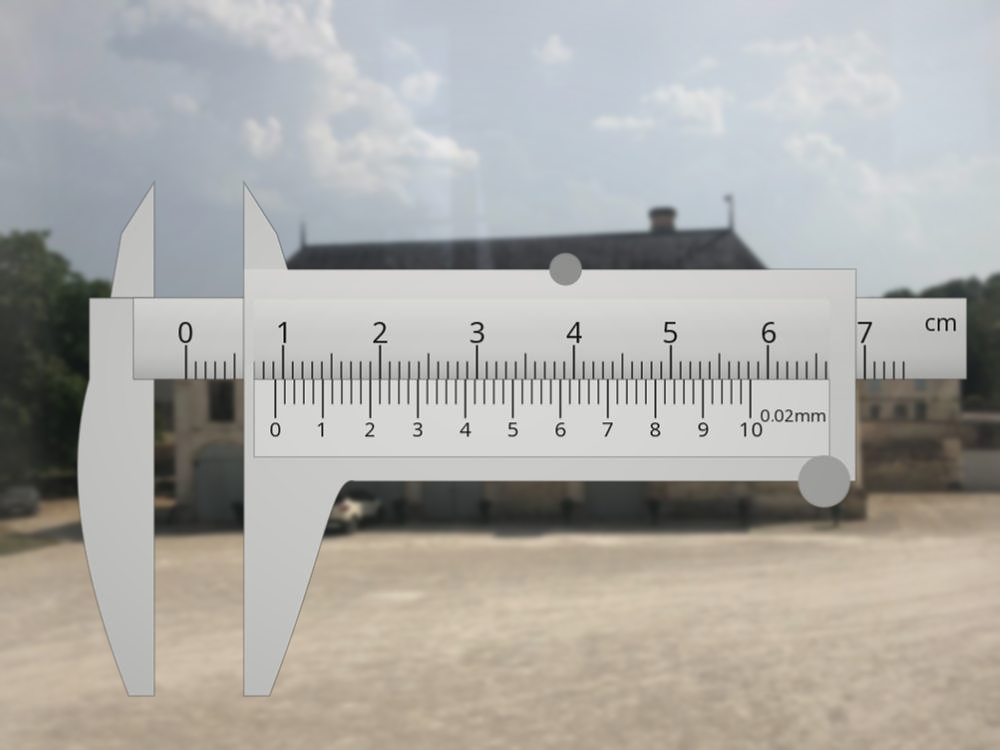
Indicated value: 9.2 mm
